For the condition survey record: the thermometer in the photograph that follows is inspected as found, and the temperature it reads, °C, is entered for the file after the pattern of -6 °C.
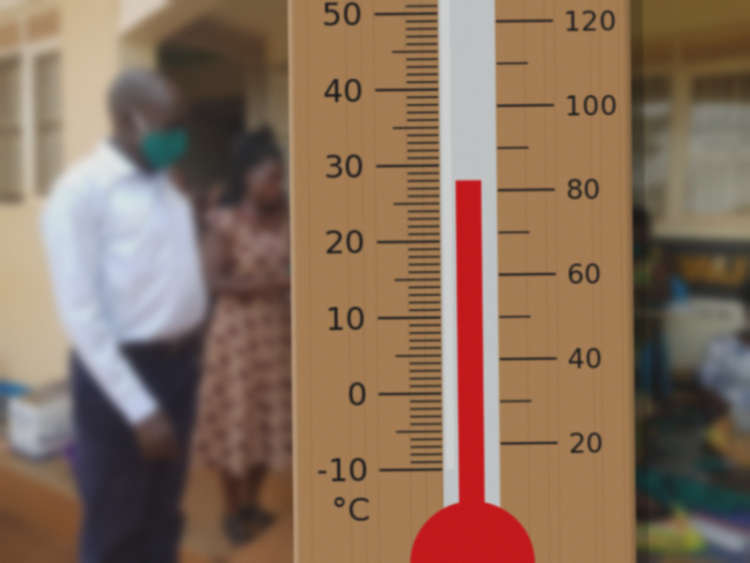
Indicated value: 28 °C
